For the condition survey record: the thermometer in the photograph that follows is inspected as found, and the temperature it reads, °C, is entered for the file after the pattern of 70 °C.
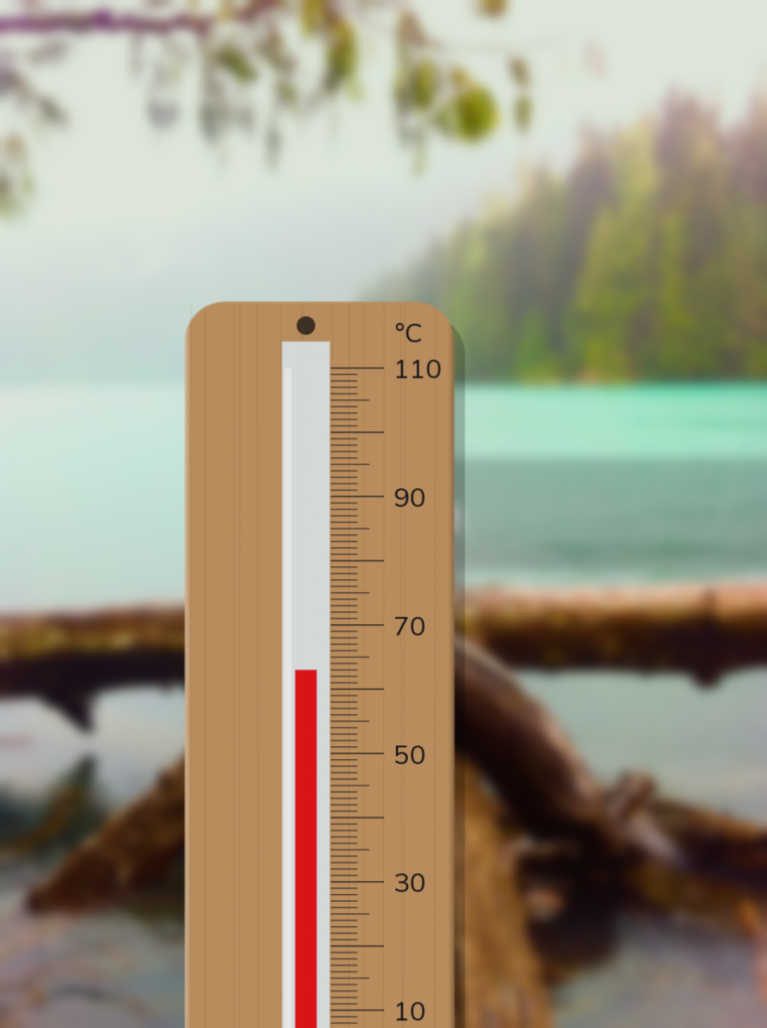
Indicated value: 63 °C
